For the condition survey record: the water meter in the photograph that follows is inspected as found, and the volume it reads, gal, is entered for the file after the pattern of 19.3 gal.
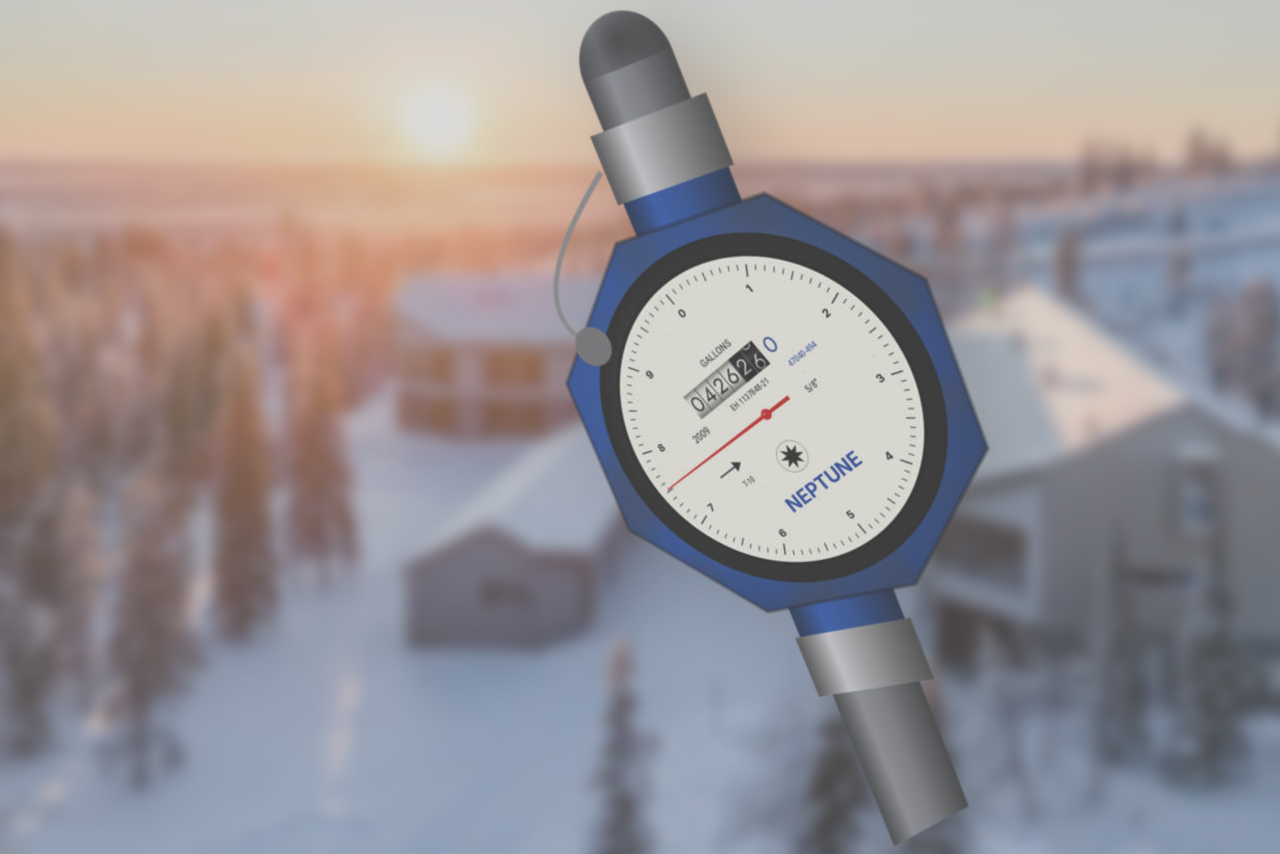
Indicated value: 426257.5 gal
